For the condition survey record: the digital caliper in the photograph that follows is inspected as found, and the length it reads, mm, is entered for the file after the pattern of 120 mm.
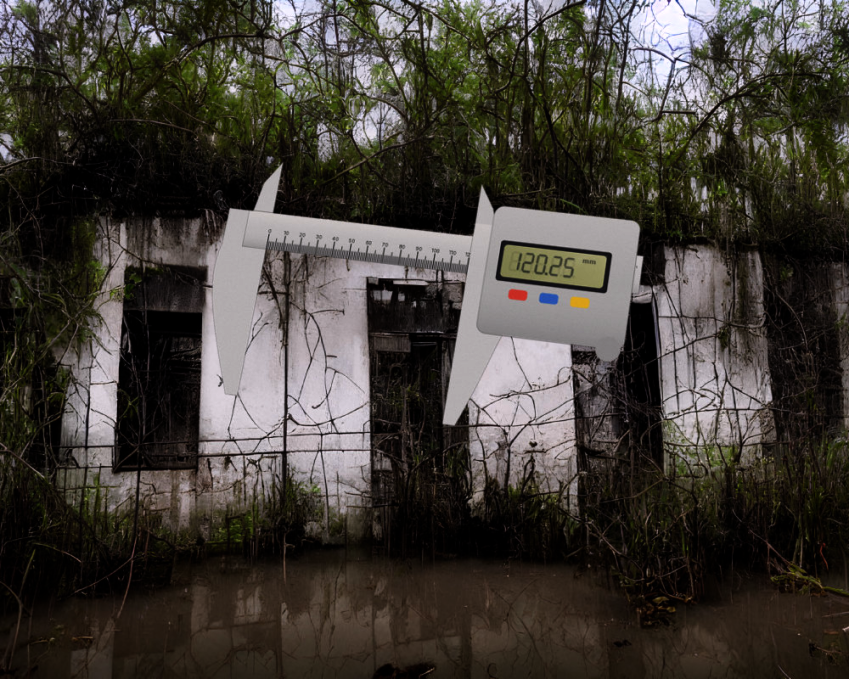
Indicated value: 120.25 mm
